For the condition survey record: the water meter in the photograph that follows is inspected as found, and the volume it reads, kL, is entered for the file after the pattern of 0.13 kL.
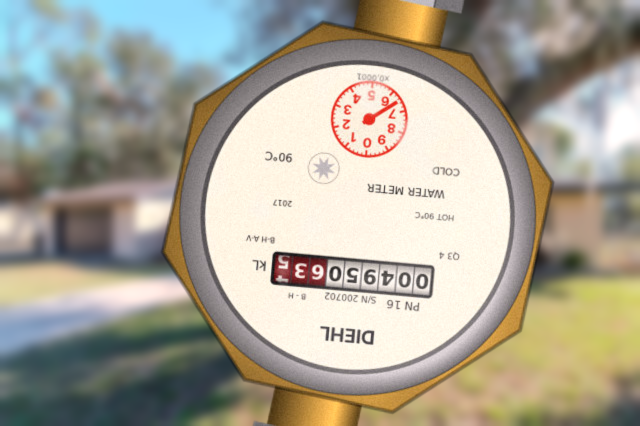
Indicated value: 4950.6346 kL
